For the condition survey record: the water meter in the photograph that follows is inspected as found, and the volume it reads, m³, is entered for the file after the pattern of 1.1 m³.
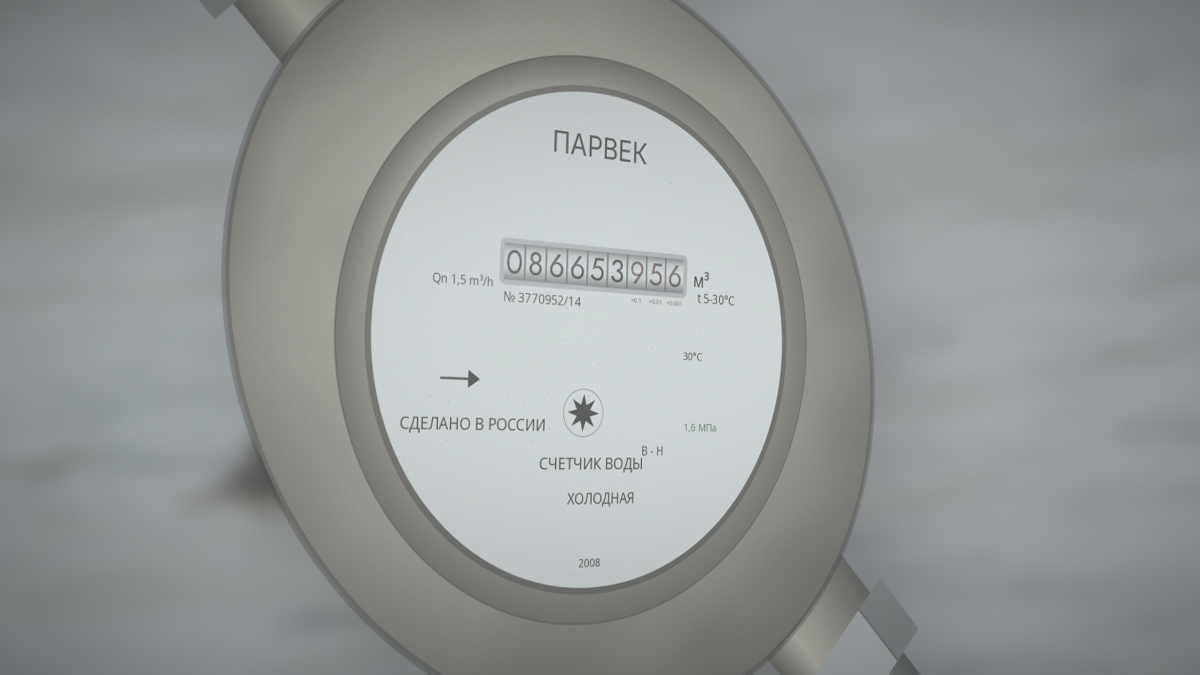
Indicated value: 86653.956 m³
